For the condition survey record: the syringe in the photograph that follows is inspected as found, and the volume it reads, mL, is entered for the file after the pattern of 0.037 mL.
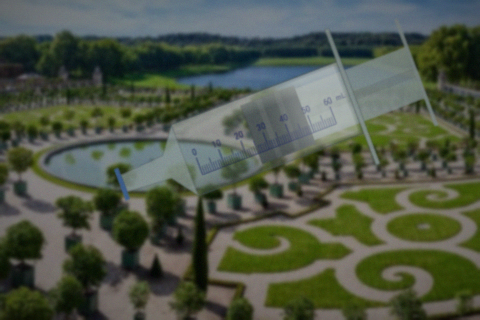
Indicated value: 25 mL
